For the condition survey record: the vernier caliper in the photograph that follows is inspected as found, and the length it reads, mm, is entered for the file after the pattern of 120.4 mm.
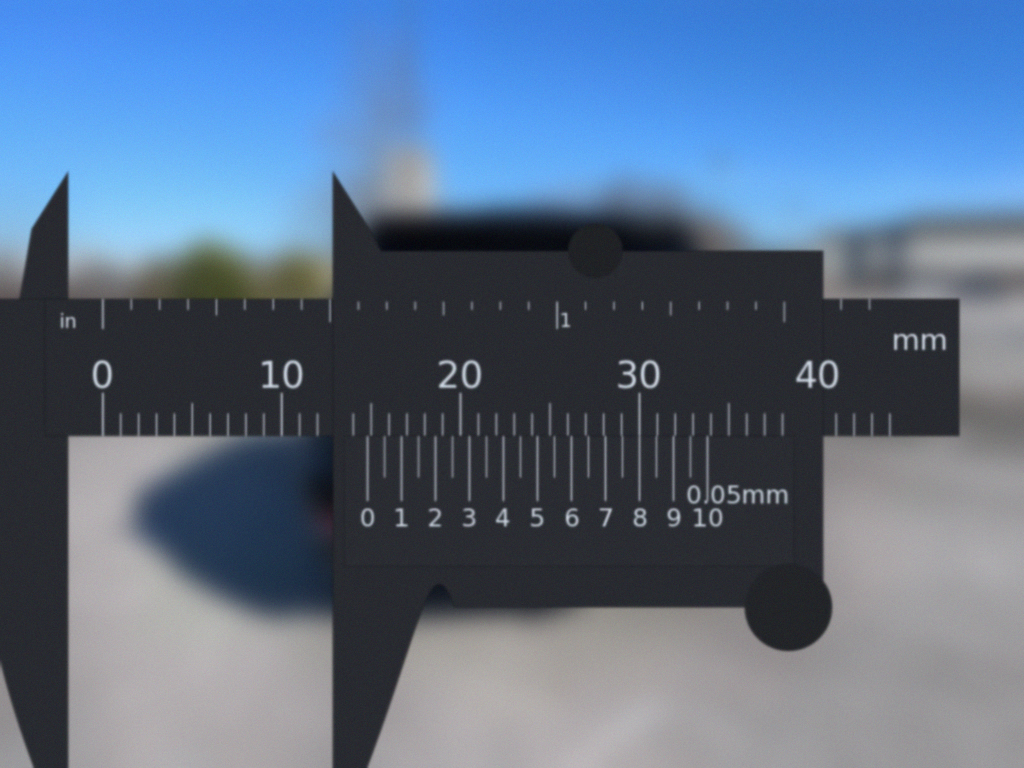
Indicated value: 14.8 mm
